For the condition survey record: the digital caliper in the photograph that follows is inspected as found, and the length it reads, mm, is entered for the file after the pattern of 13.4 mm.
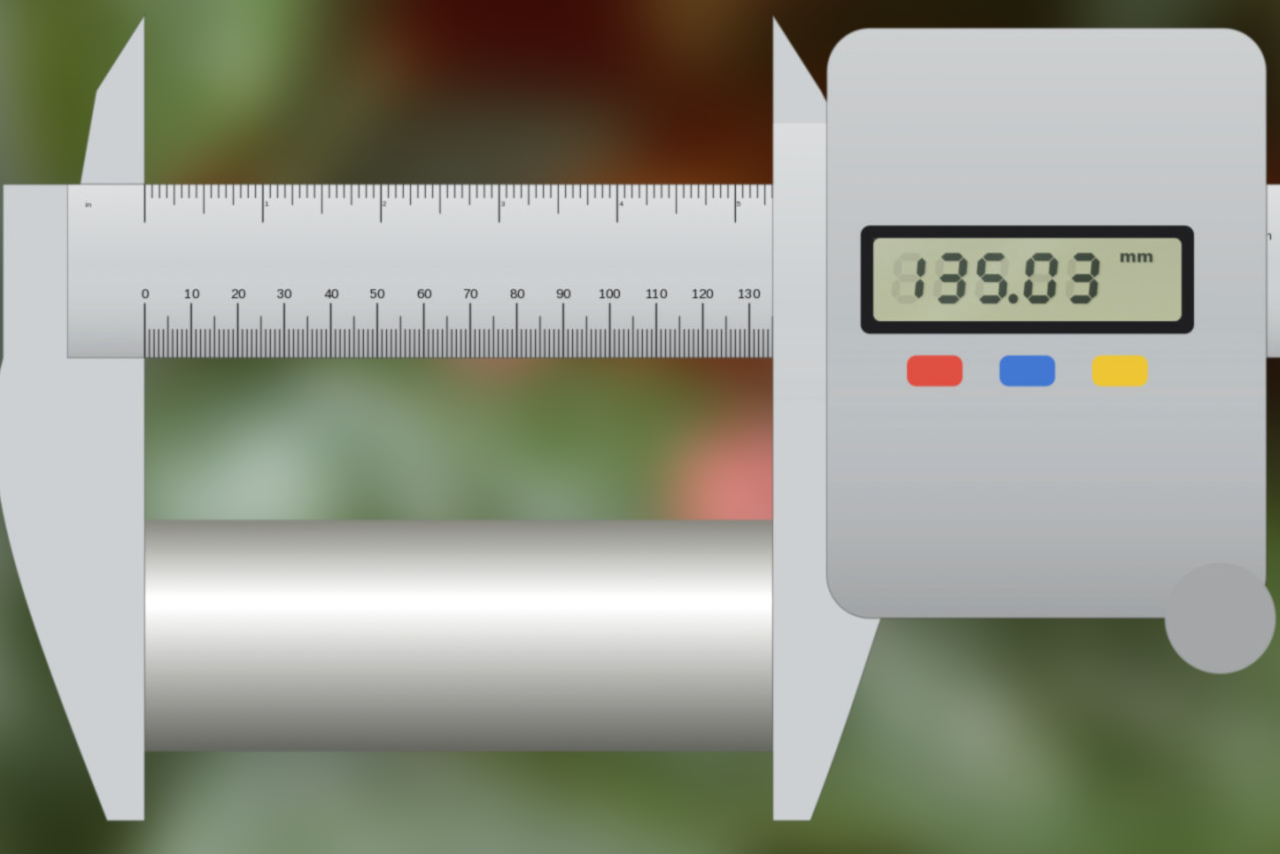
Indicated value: 135.03 mm
